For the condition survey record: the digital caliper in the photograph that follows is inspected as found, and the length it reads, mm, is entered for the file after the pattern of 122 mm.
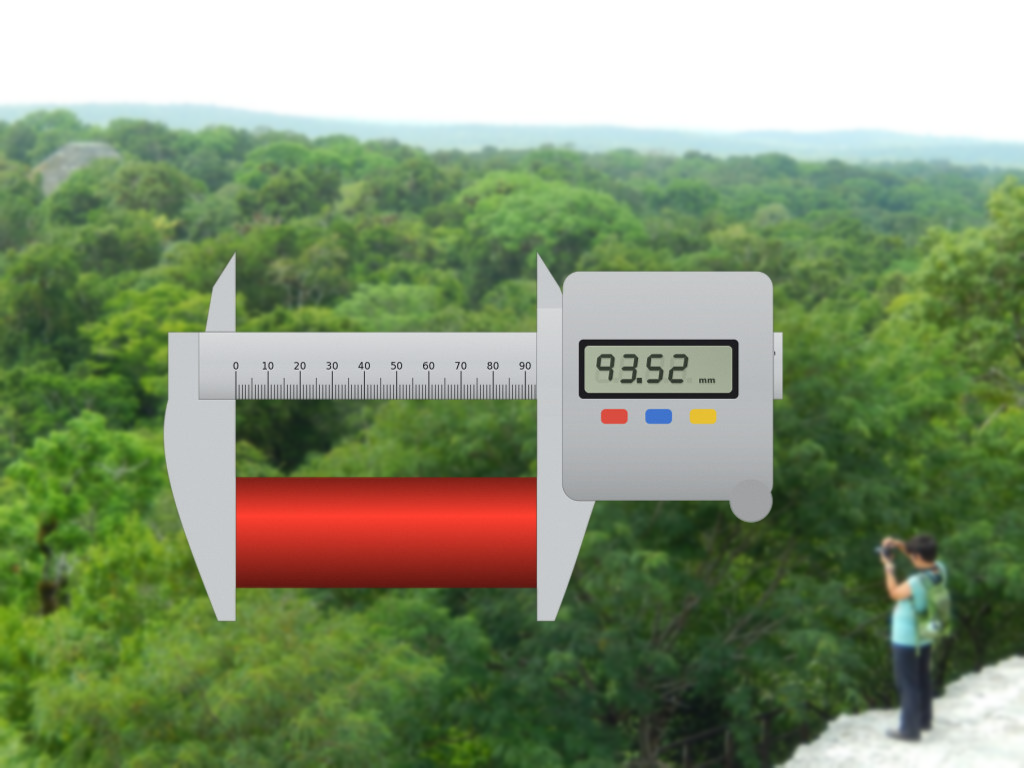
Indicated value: 93.52 mm
